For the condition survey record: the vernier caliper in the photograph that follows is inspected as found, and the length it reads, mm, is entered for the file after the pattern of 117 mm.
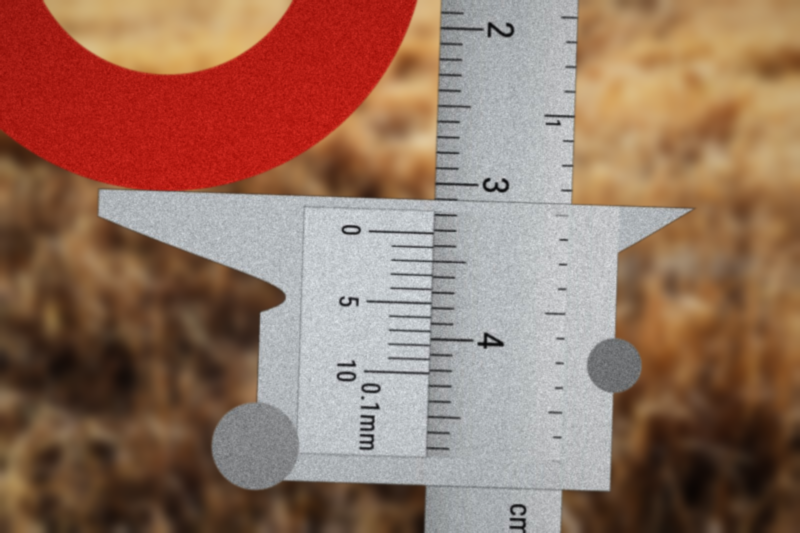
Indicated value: 33.2 mm
